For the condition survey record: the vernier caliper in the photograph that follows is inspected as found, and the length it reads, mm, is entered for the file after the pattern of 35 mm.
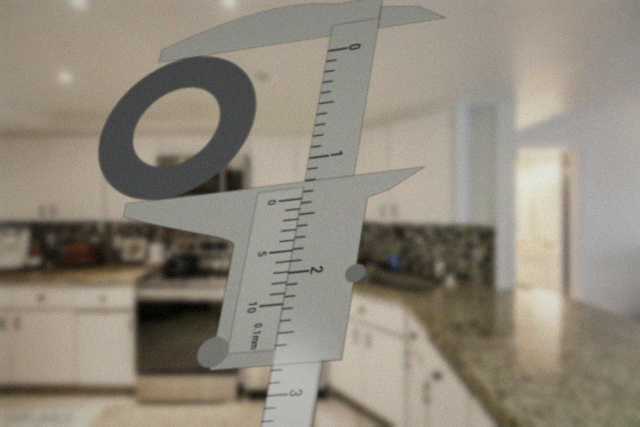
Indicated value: 13.6 mm
